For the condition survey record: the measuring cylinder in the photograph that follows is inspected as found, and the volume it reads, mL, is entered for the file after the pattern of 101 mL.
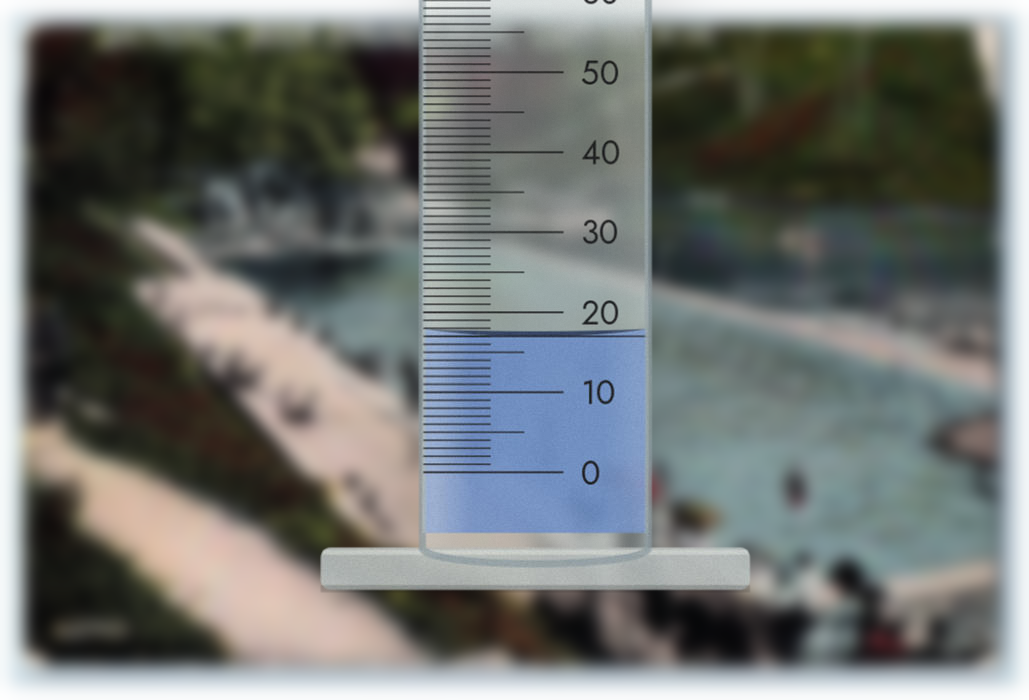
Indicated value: 17 mL
